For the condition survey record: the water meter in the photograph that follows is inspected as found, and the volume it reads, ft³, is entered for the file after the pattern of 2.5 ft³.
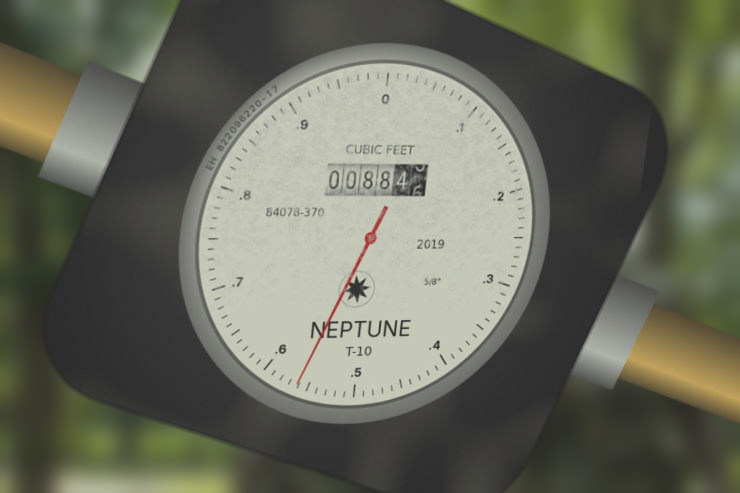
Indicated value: 8845.56 ft³
